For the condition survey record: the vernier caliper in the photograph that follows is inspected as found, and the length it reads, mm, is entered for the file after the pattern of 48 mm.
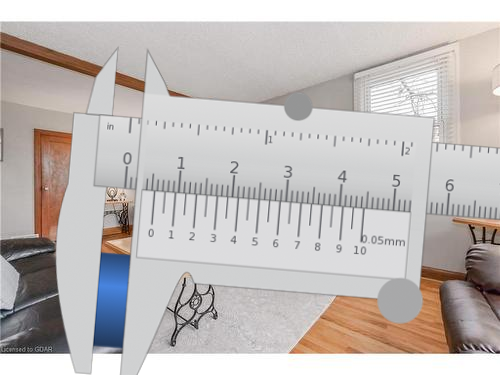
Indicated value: 5.5 mm
